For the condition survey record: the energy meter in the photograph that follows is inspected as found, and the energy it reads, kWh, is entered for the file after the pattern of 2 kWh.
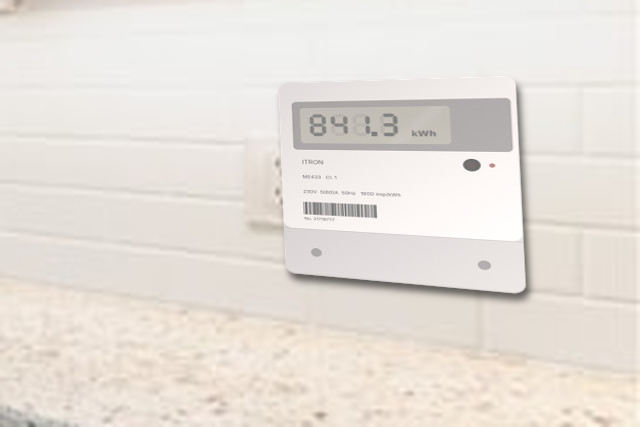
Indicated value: 841.3 kWh
